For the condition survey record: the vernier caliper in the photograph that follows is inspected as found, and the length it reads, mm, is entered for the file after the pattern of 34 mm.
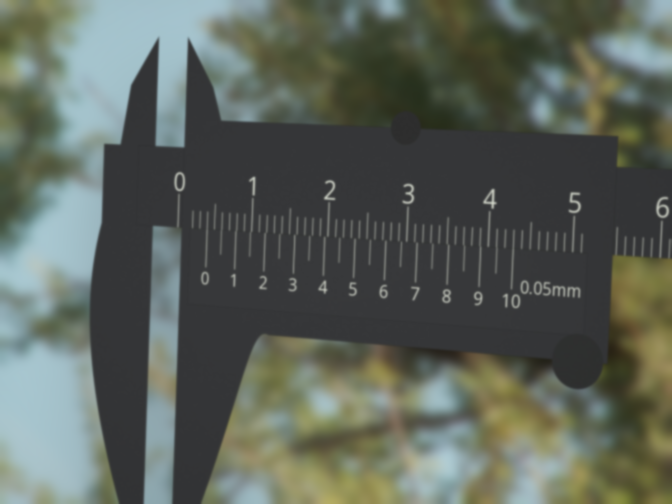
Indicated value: 4.0 mm
